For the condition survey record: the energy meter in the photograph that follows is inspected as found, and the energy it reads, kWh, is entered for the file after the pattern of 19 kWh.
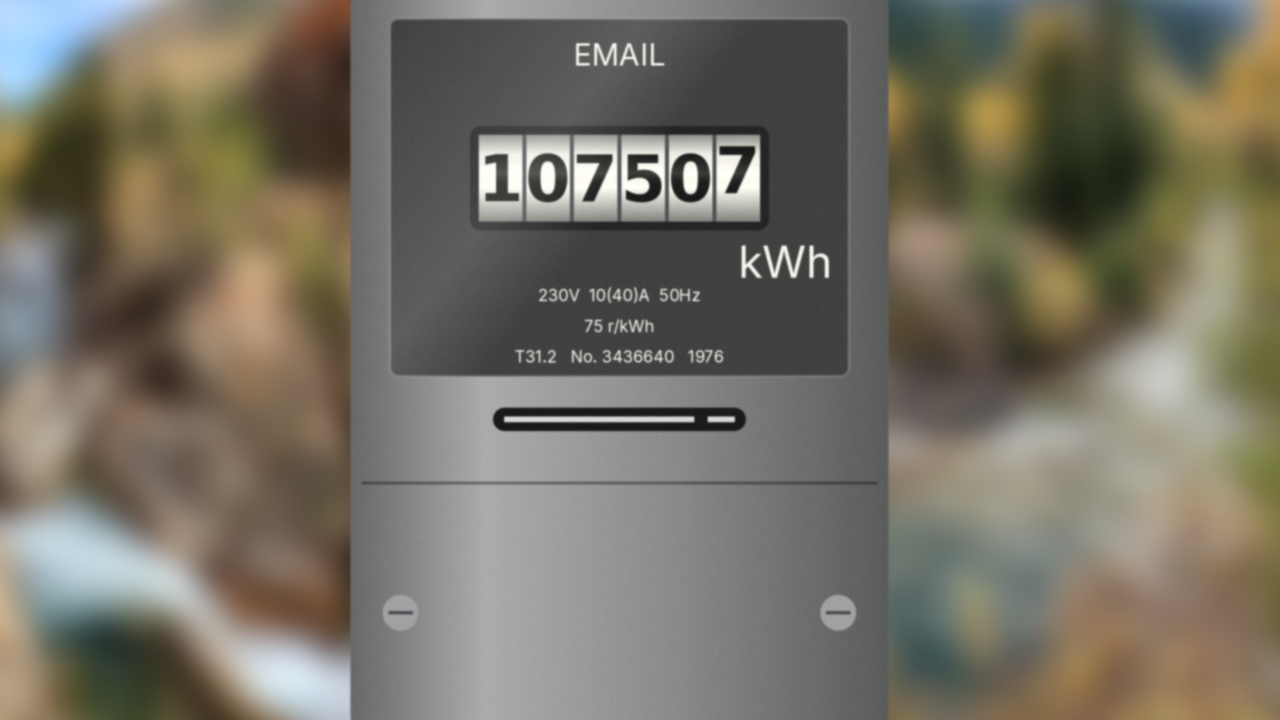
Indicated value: 107507 kWh
